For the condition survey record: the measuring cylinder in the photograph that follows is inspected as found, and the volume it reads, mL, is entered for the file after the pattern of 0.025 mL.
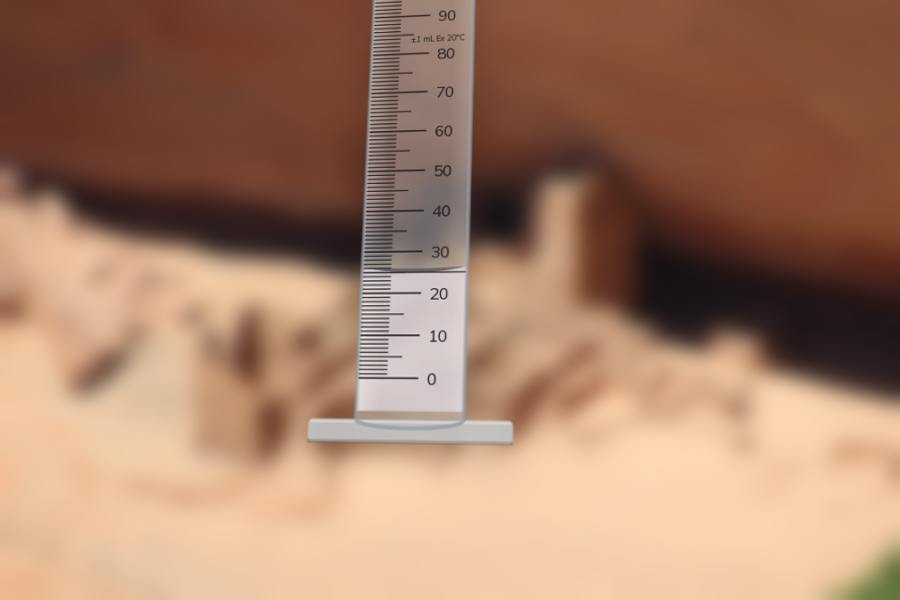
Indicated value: 25 mL
